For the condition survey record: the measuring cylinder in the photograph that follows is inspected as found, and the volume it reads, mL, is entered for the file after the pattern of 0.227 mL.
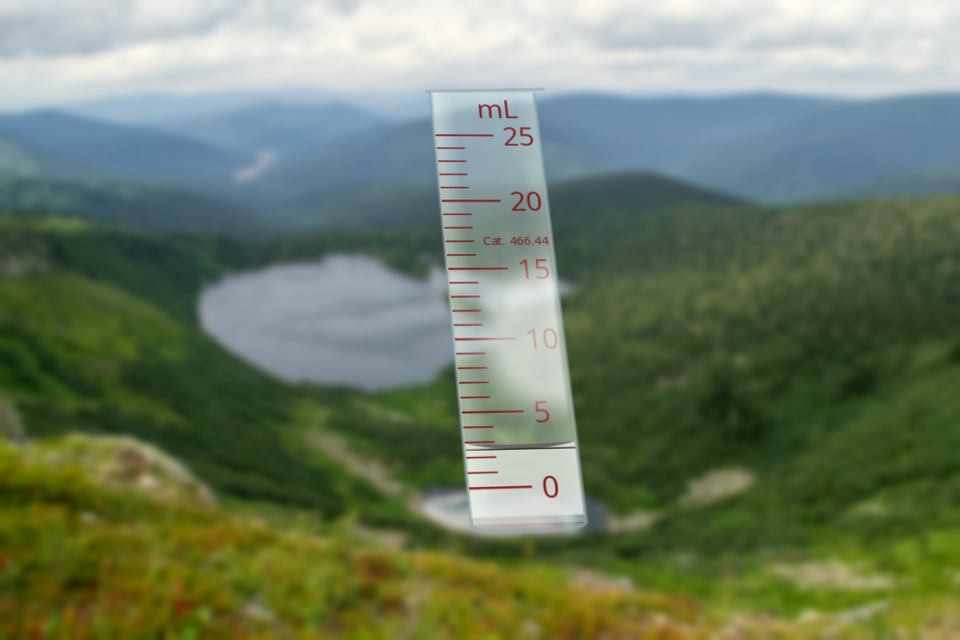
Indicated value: 2.5 mL
